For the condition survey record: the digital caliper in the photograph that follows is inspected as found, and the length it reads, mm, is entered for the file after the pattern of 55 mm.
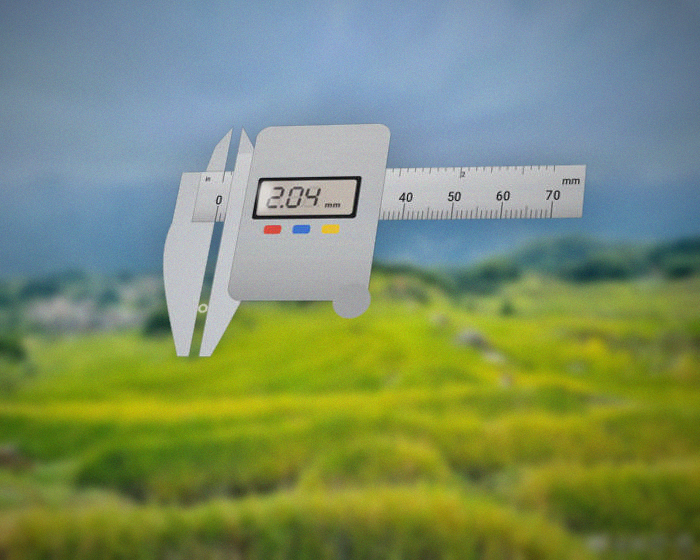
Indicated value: 2.04 mm
